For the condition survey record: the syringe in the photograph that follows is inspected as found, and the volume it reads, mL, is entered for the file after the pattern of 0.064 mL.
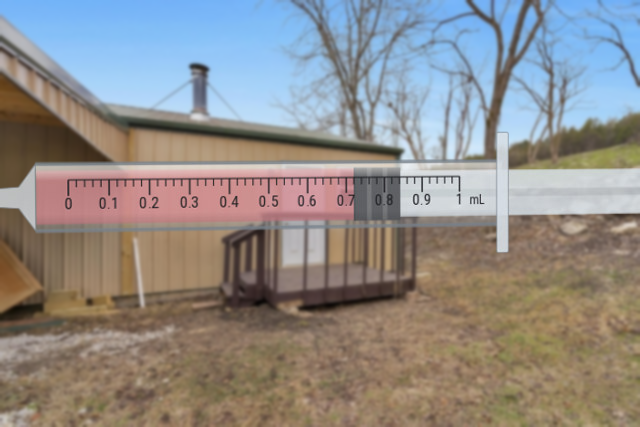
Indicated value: 0.72 mL
